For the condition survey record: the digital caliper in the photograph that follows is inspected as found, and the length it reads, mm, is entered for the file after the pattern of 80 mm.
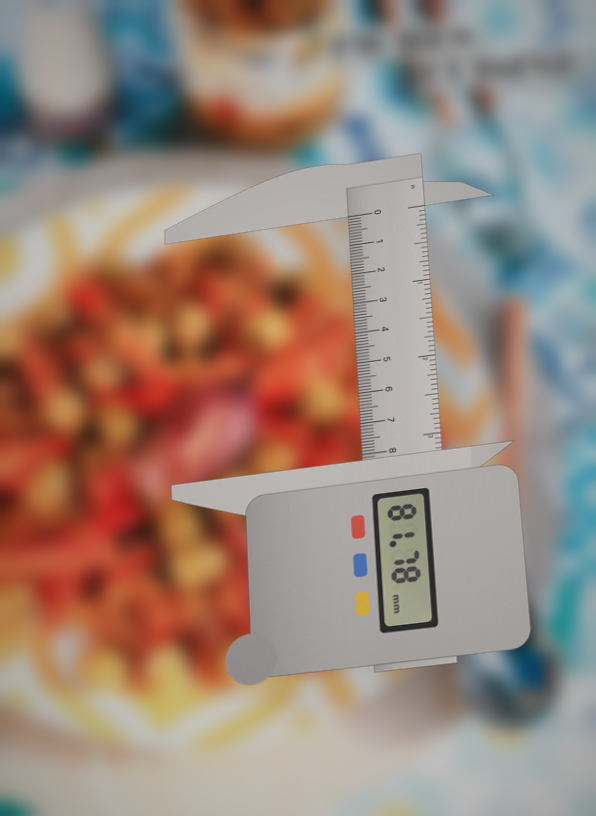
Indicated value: 81.78 mm
